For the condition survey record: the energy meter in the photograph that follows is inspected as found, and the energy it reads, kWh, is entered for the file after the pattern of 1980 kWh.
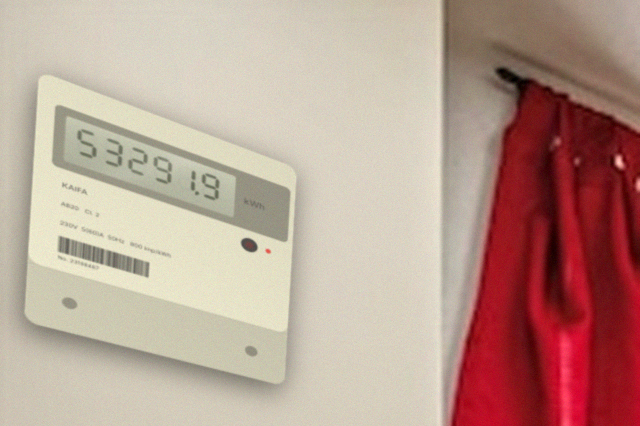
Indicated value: 53291.9 kWh
